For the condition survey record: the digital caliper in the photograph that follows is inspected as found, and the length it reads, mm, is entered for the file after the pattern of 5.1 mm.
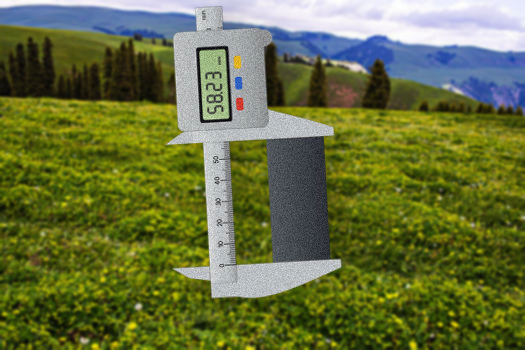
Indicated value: 58.23 mm
